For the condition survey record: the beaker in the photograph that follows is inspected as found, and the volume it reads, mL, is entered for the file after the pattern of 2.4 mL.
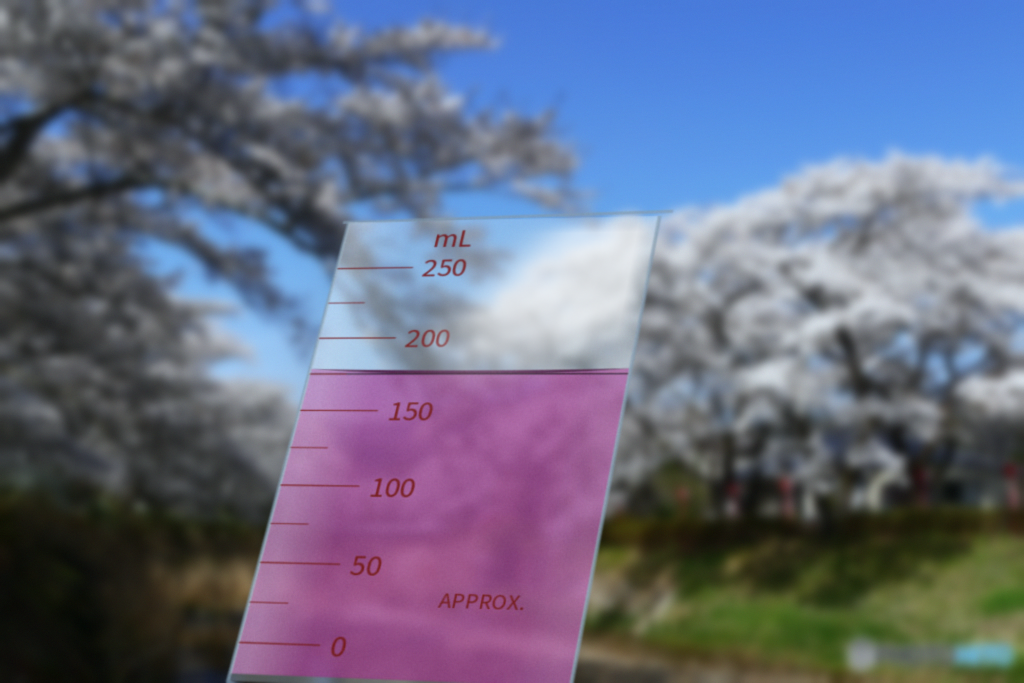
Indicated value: 175 mL
